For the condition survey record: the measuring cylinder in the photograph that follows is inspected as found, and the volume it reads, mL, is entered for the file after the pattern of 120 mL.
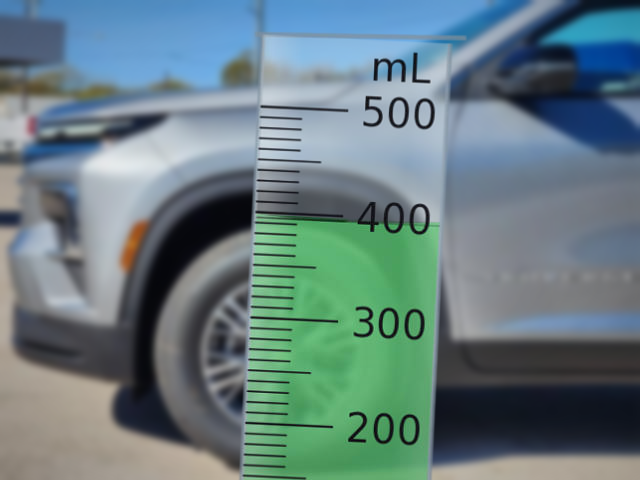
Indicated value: 395 mL
